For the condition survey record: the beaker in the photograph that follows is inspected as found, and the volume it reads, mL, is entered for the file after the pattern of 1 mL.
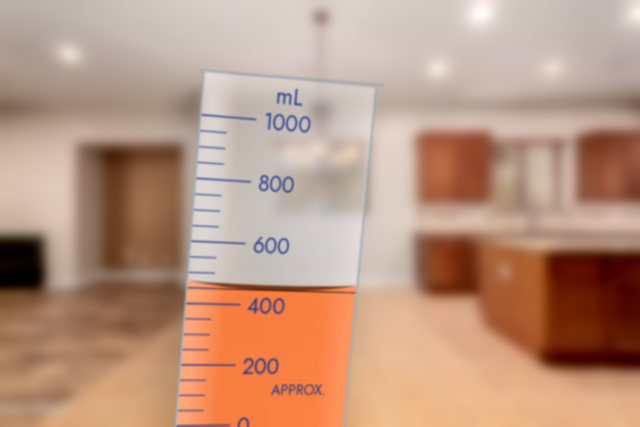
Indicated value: 450 mL
